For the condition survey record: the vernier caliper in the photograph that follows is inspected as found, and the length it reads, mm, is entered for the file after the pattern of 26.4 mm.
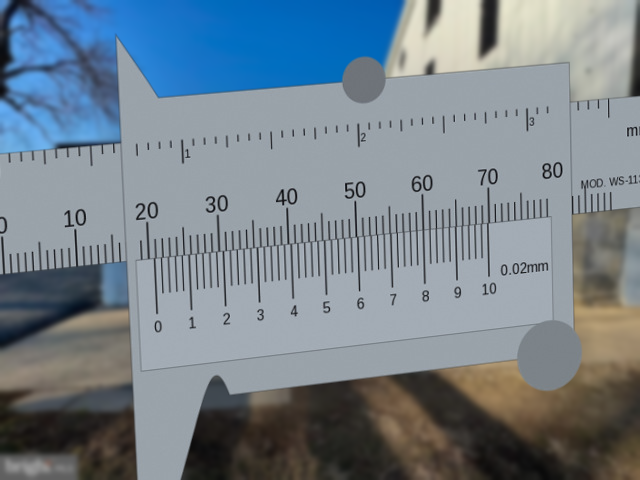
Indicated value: 20.8 mm
